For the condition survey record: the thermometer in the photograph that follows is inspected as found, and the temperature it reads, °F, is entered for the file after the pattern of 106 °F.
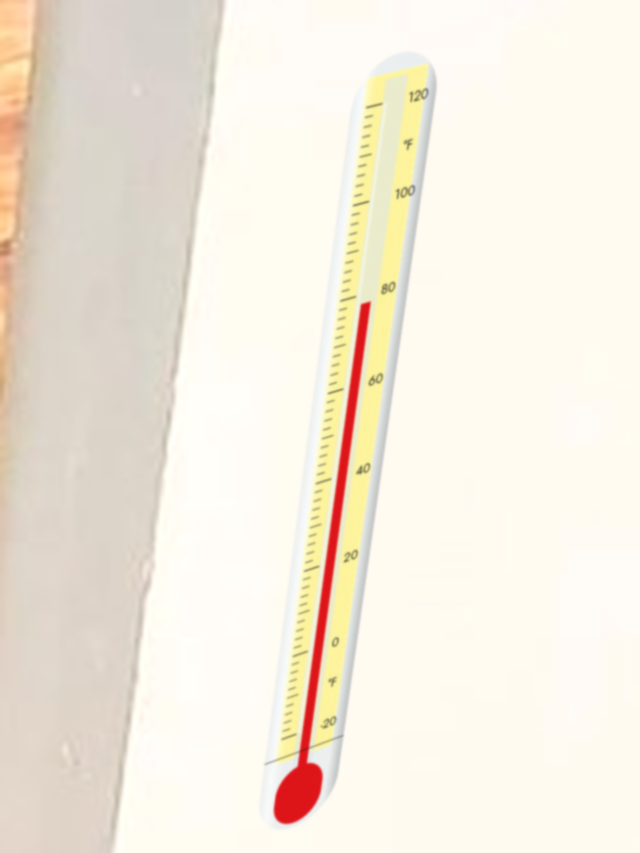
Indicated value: 78 °F
